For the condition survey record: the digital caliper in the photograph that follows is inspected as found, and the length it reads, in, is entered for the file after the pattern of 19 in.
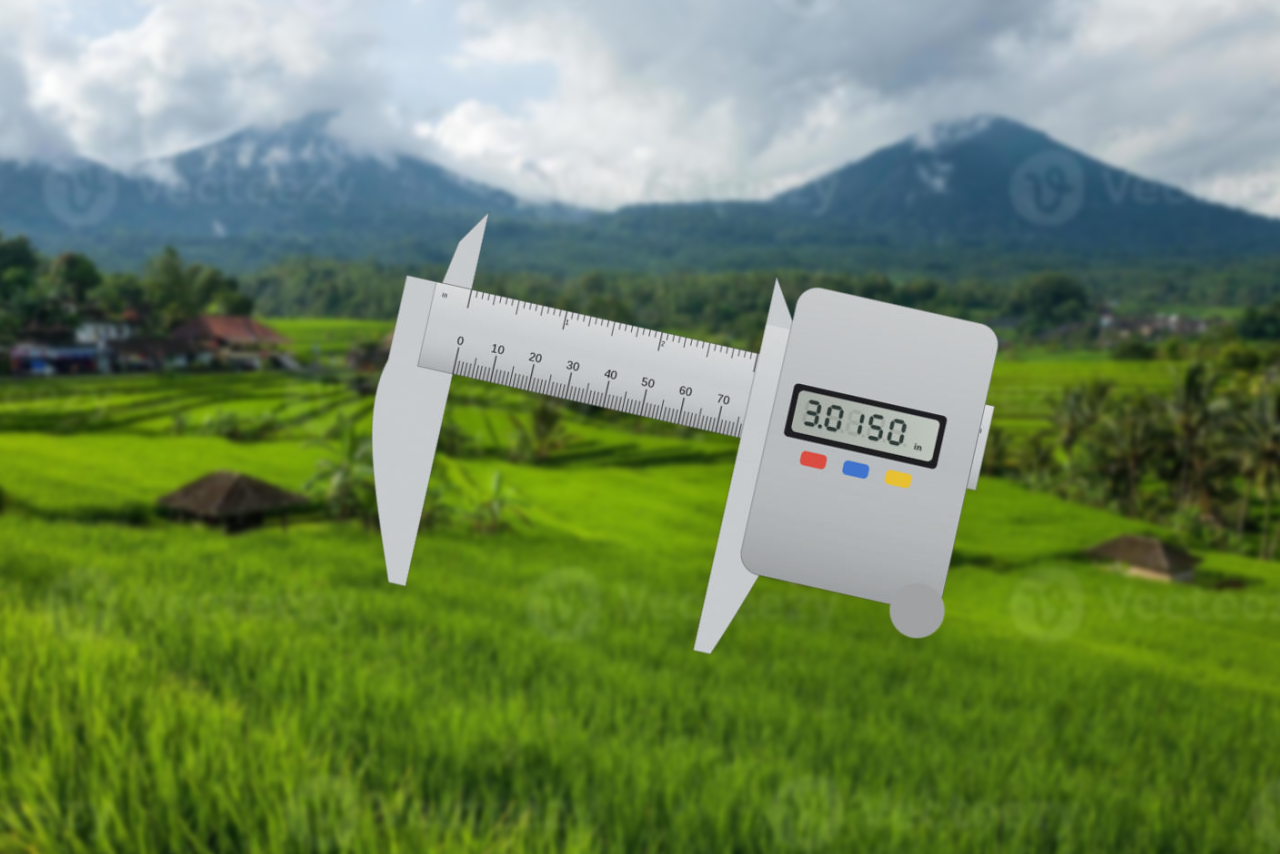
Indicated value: 3.0150 in
